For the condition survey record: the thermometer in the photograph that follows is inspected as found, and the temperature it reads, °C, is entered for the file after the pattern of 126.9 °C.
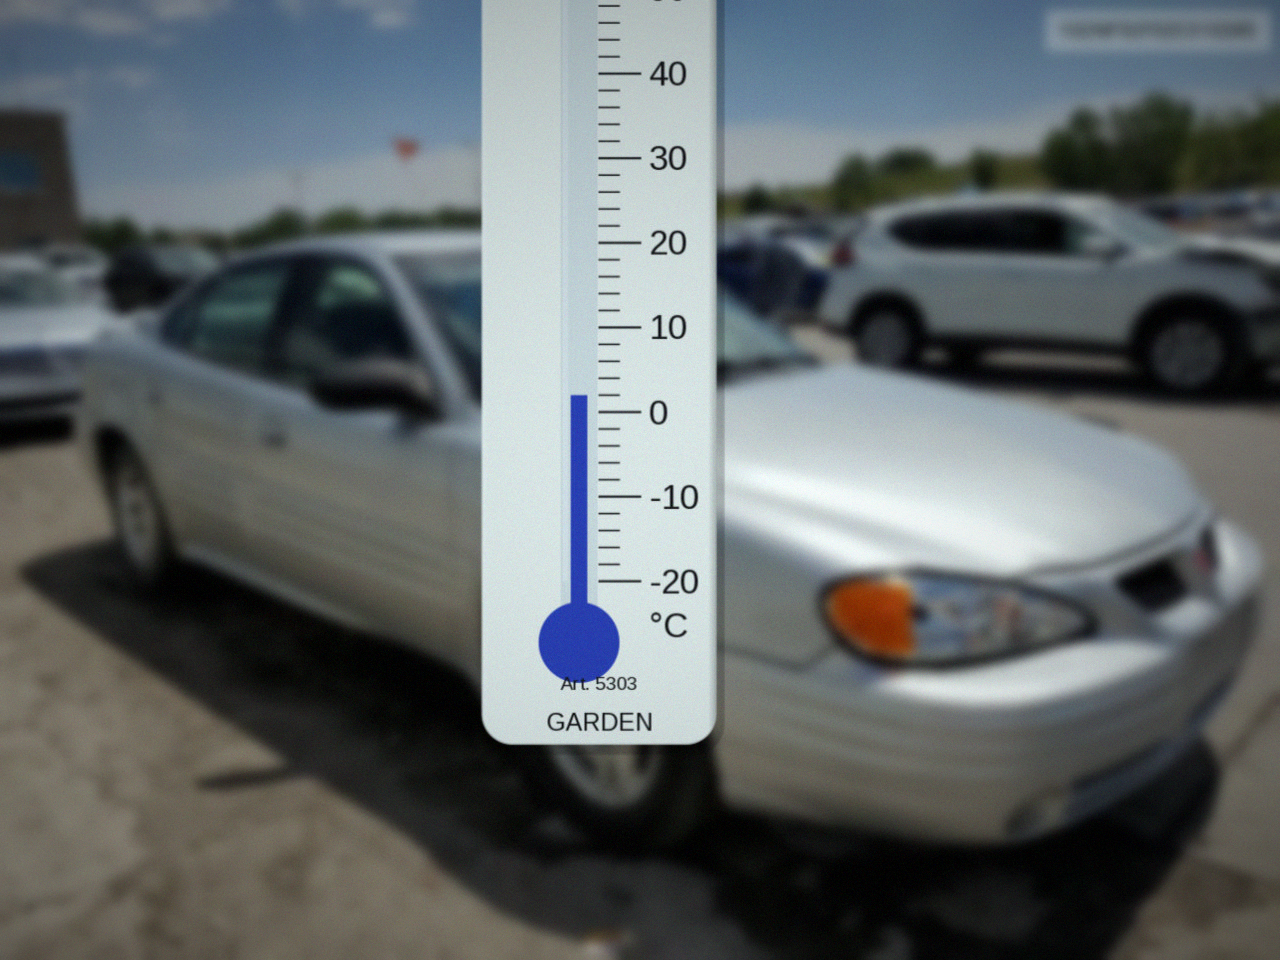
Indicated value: 2 °C
